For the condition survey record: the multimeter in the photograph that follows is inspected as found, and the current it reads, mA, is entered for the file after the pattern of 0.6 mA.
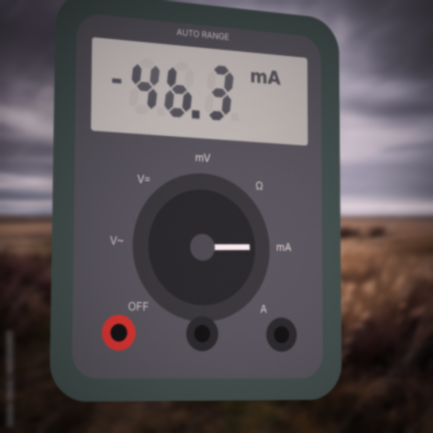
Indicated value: -46.3 mA
